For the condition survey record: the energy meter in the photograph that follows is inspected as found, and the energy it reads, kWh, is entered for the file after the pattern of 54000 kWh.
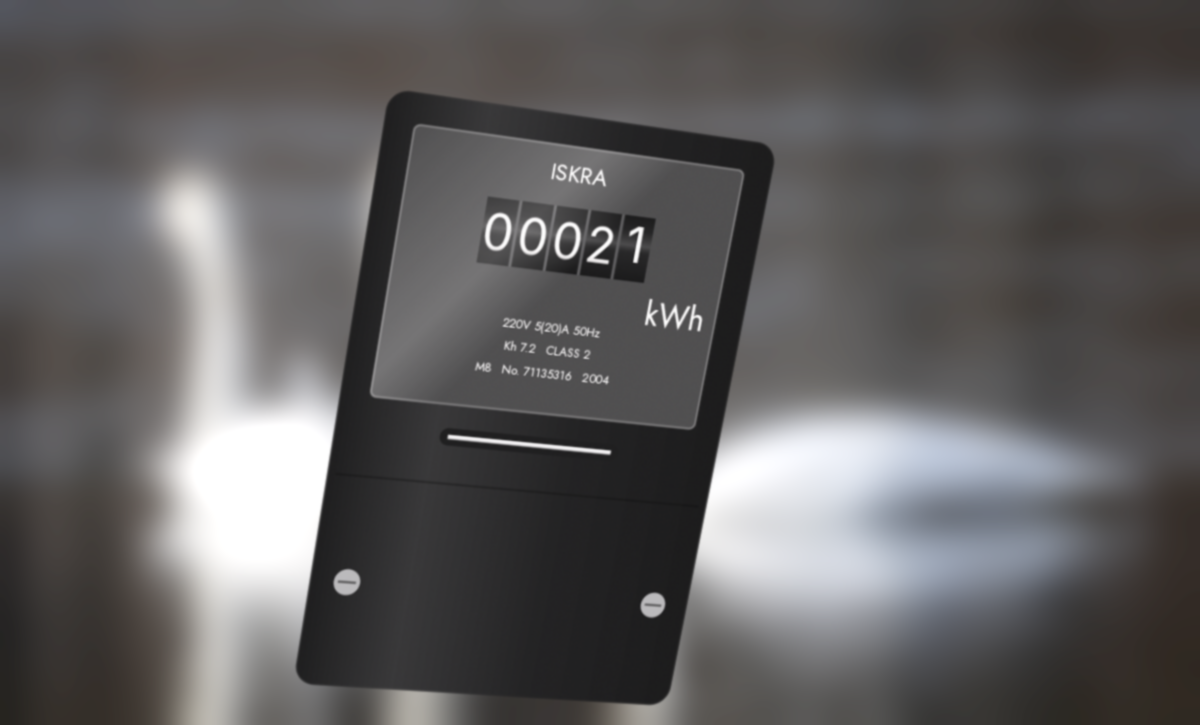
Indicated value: 21 kWh
